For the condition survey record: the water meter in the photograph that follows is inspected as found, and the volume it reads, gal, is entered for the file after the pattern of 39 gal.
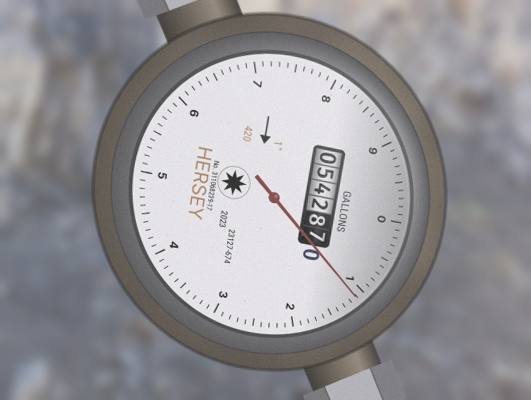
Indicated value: 542871.1 gal
